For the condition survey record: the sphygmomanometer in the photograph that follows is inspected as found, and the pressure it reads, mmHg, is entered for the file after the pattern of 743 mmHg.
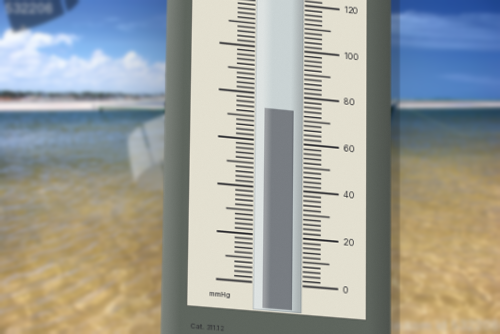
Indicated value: 74 mmHg
